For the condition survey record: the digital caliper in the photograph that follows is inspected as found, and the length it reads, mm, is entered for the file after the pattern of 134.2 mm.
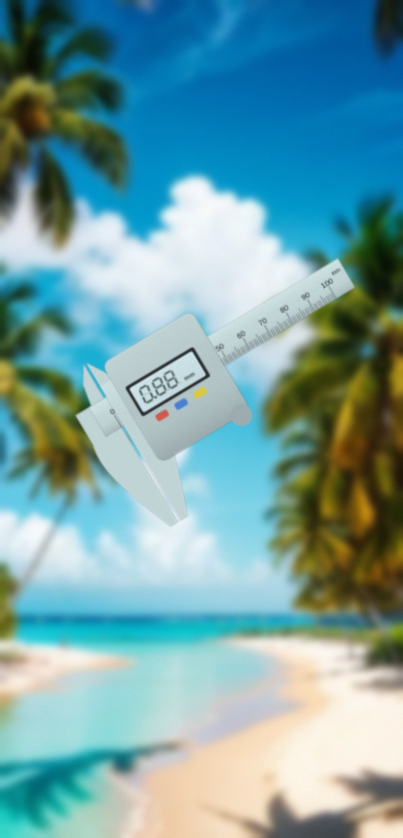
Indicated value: 0.88 mm
